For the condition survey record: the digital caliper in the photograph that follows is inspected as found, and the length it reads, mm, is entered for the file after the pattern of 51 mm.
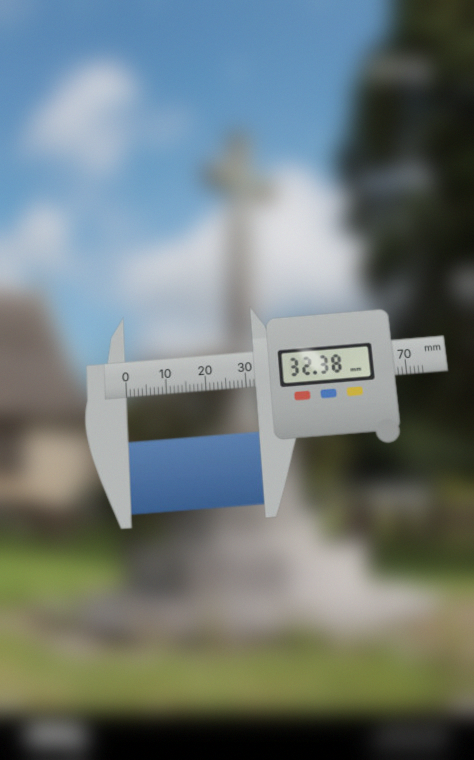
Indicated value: 32.38 mm
